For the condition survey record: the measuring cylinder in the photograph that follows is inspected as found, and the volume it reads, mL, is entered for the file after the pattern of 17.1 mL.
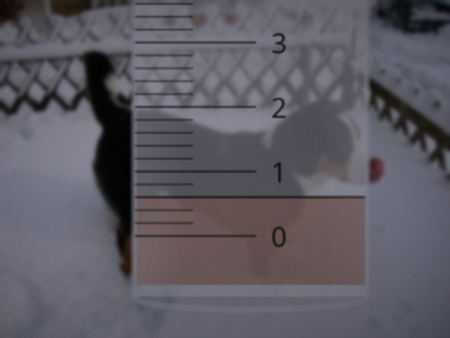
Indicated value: 0.6 mL
